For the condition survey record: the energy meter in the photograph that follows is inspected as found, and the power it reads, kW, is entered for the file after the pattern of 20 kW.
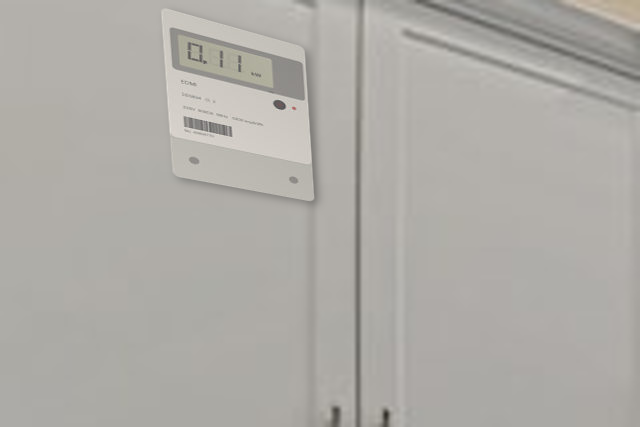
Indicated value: 0.11 kW
